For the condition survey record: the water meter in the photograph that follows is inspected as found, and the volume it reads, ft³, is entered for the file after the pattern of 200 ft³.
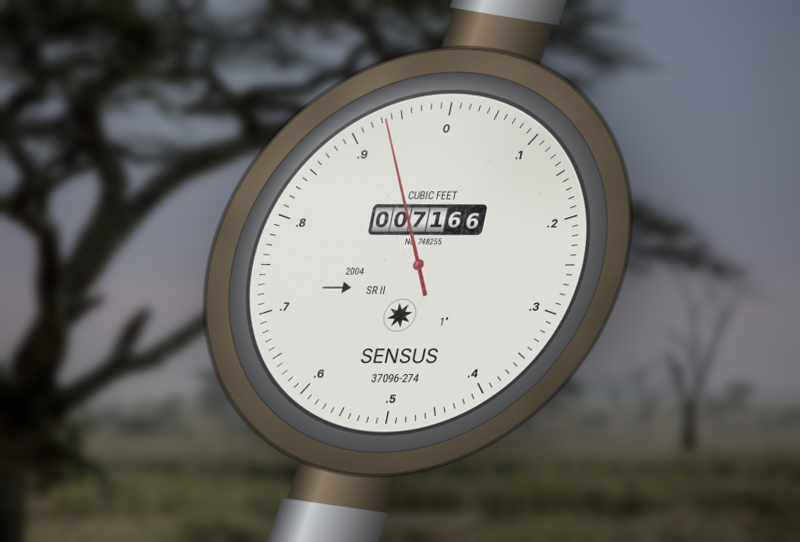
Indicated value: 7165.93 ft³
